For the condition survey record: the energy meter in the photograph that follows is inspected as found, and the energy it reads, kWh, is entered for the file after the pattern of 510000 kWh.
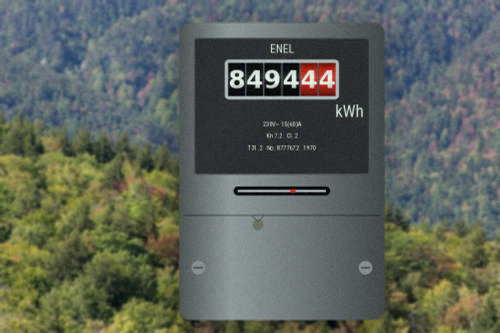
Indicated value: 8494.44 kWh
